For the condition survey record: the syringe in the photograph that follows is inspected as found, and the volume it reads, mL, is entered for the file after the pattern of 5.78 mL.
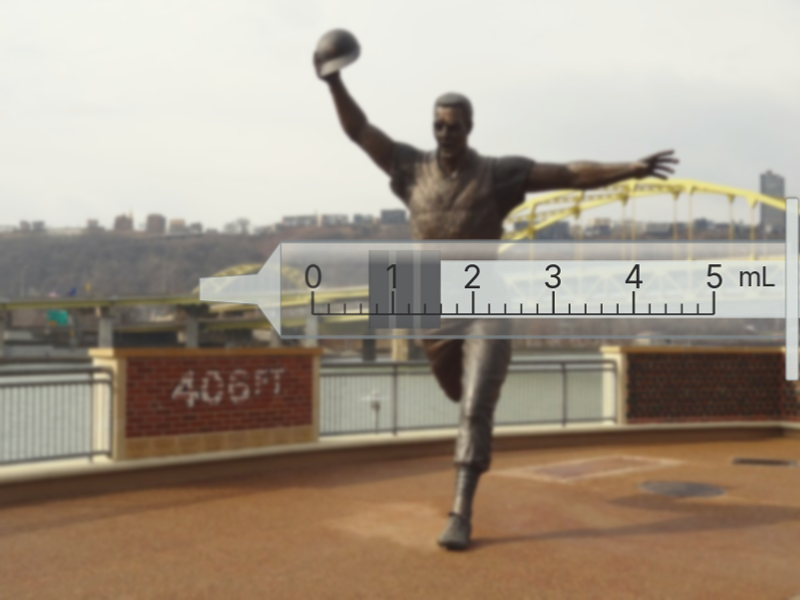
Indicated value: 0.7 mL
